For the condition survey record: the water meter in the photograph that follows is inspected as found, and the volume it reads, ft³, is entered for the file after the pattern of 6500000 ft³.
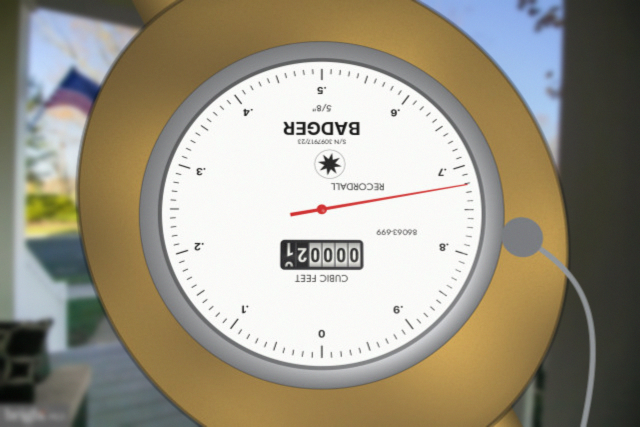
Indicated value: 20.72 ft³
